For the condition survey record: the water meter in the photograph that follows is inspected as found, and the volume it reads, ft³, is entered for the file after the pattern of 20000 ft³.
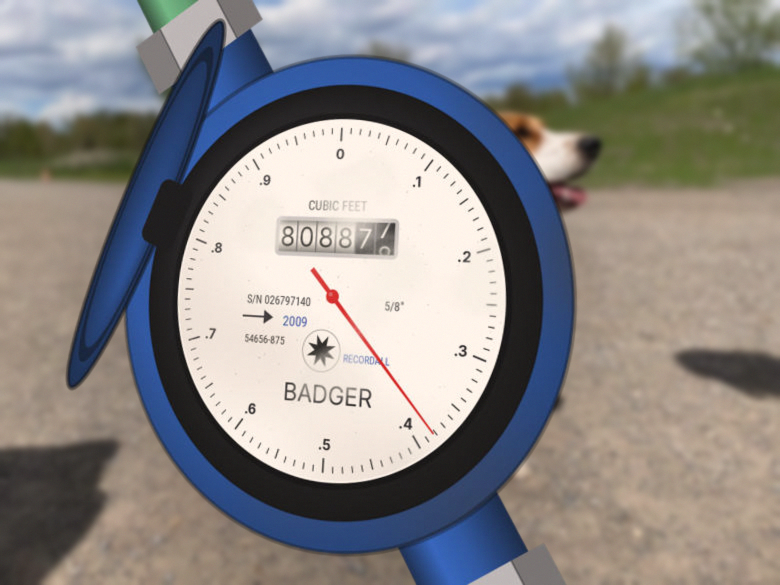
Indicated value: 808877.38 ft³
